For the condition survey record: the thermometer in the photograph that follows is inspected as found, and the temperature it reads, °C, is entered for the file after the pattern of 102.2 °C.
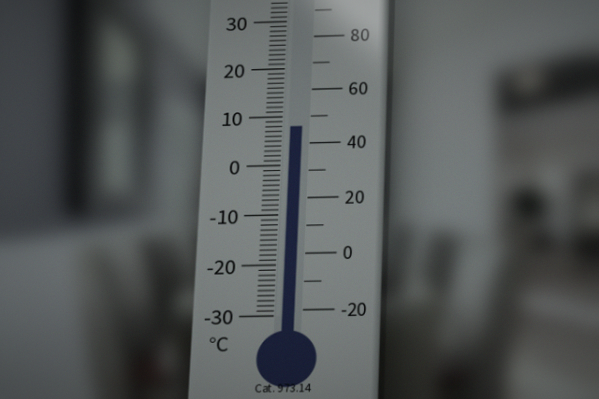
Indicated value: 8 °C
